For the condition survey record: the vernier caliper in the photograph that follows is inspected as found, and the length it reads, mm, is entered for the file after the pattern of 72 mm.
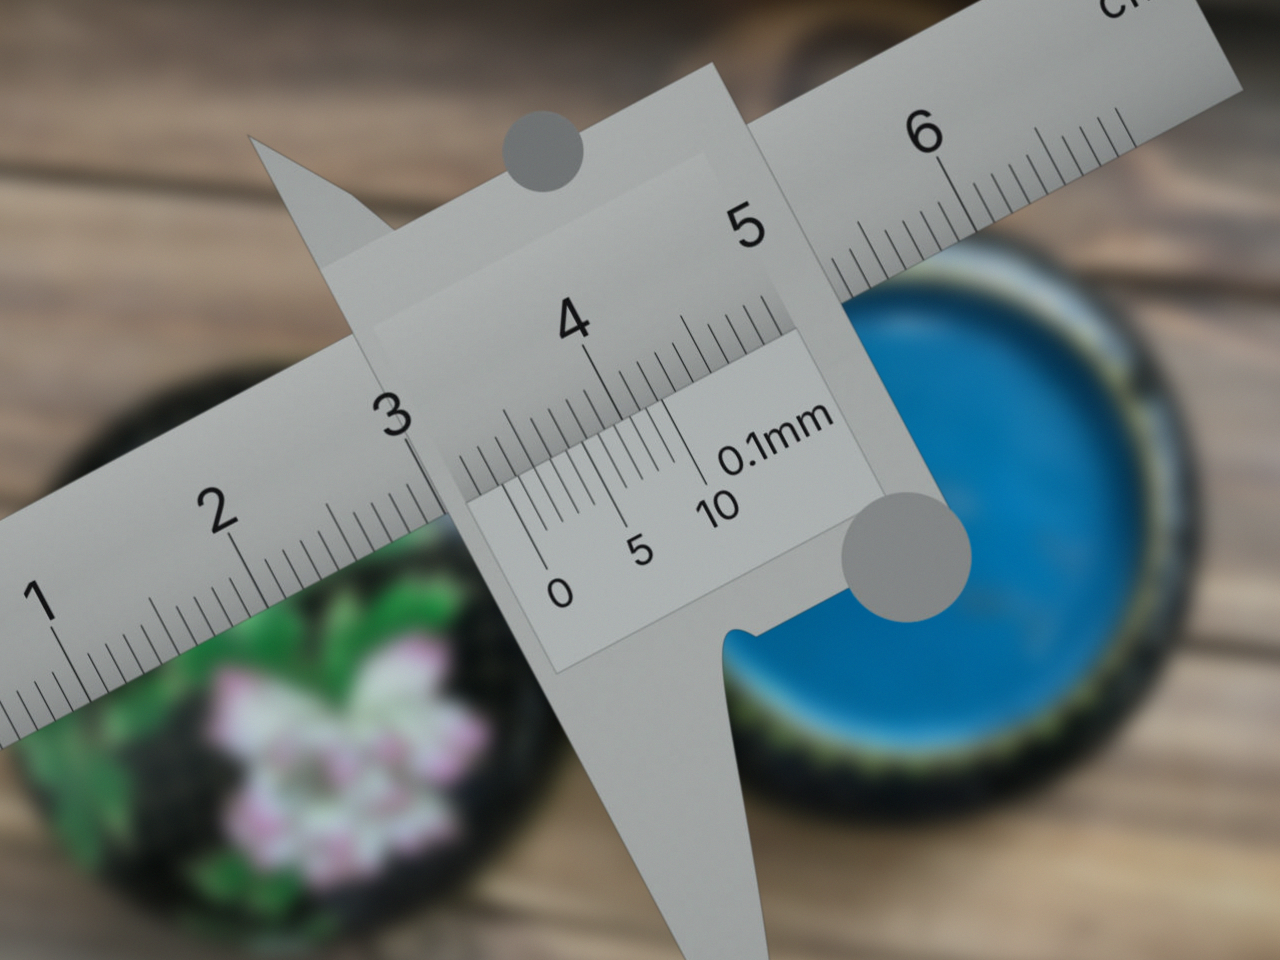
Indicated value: 33.2 mm
